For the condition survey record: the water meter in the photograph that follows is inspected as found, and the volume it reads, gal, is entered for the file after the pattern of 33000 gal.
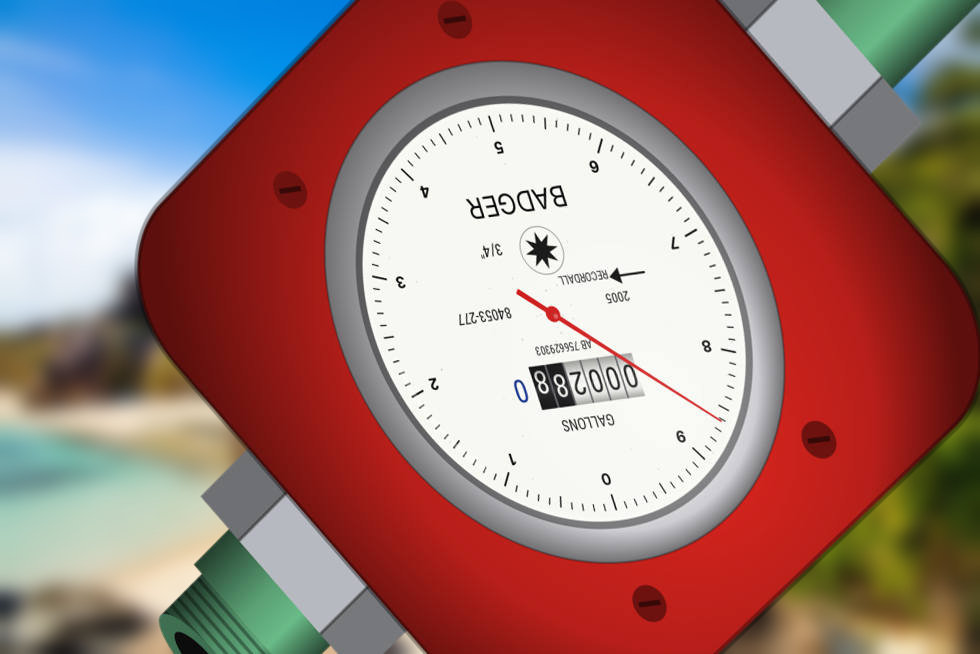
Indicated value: 2878.6 gal
